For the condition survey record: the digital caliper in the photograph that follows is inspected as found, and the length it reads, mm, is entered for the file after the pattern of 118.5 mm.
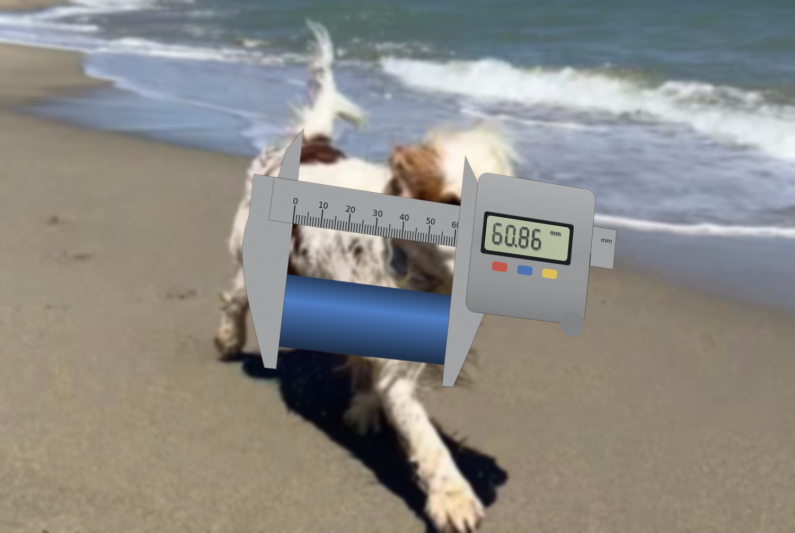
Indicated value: 60.86 mm
